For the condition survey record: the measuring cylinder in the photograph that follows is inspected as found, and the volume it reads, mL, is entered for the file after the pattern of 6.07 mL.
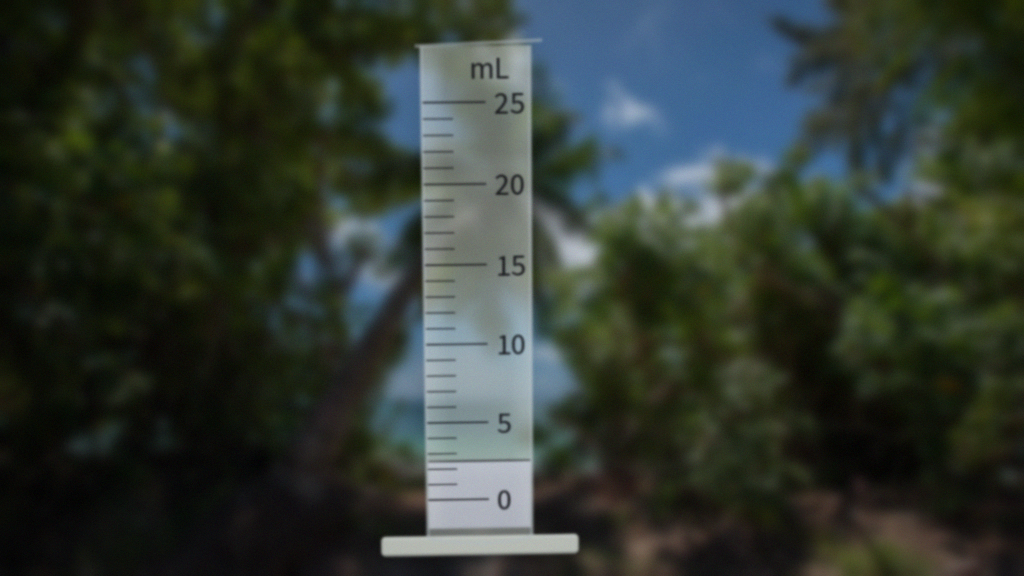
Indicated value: 2.5 mL
